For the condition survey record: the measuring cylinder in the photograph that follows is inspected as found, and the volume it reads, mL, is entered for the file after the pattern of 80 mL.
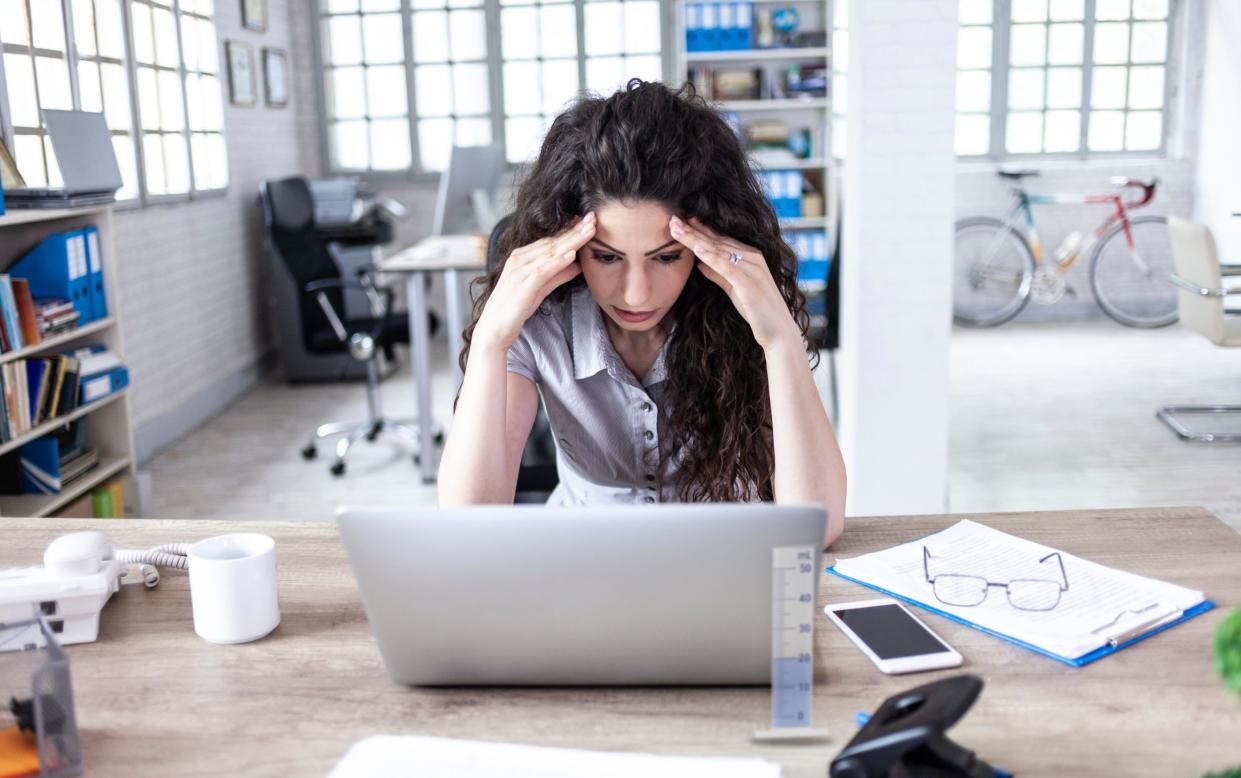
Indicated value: 20 mL
